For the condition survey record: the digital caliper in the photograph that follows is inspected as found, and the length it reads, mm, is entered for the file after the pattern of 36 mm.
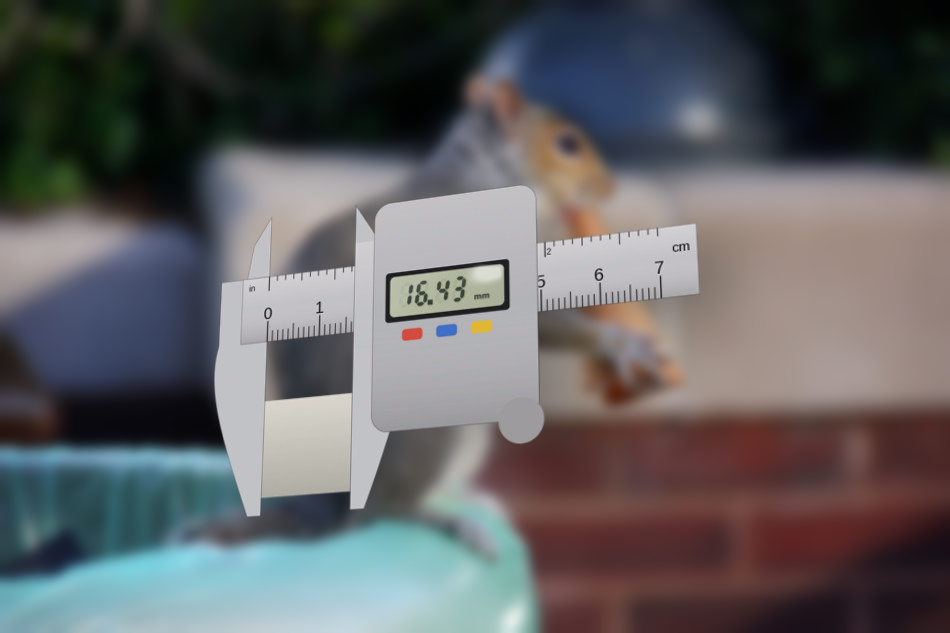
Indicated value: 16.43 mm
